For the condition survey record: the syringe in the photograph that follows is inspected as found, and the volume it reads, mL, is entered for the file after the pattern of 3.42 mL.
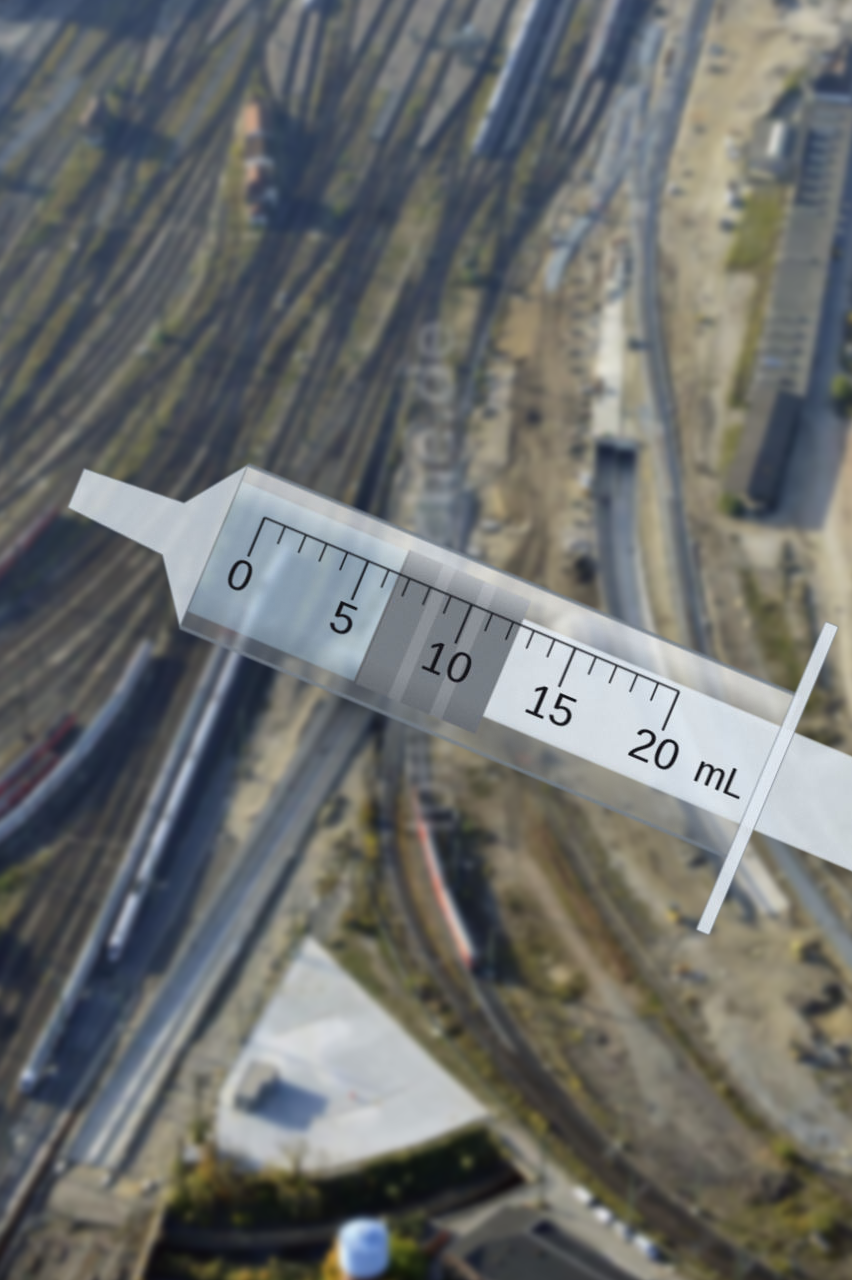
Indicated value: 6.5 mL
